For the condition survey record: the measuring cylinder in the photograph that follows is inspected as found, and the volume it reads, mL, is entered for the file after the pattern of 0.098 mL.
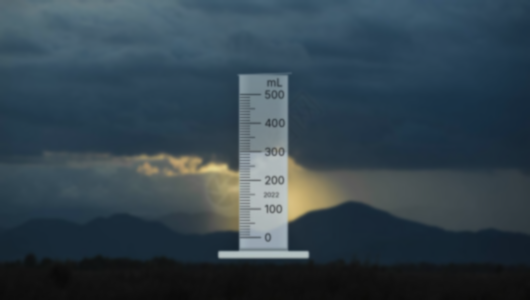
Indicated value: 300 mL
